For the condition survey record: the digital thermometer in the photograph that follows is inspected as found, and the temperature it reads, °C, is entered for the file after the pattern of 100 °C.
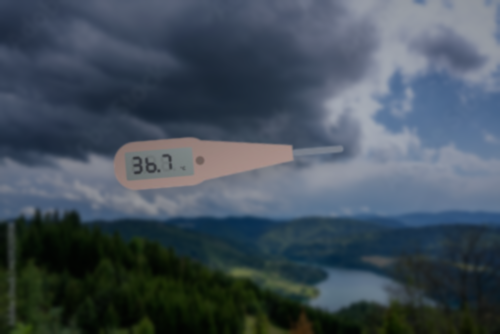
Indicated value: 36.7 °C
